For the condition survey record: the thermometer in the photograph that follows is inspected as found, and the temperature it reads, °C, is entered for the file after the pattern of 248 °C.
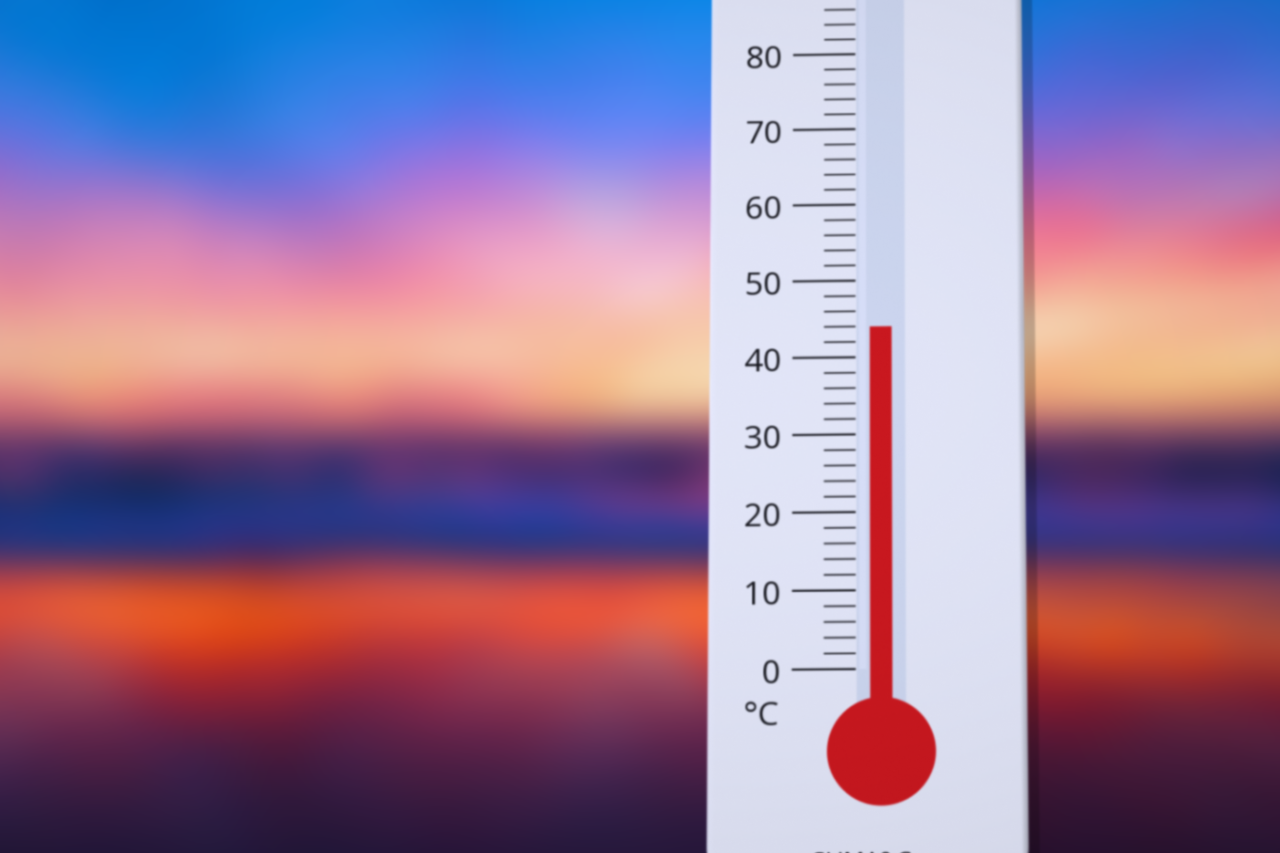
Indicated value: 44 °C
